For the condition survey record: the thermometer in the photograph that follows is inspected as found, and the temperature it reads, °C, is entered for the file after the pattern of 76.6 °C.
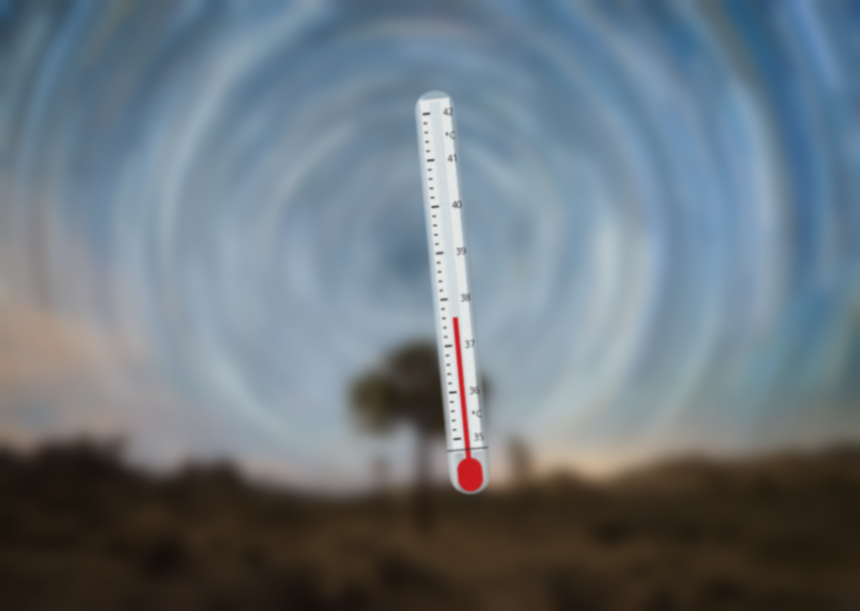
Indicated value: 37.6 °C
